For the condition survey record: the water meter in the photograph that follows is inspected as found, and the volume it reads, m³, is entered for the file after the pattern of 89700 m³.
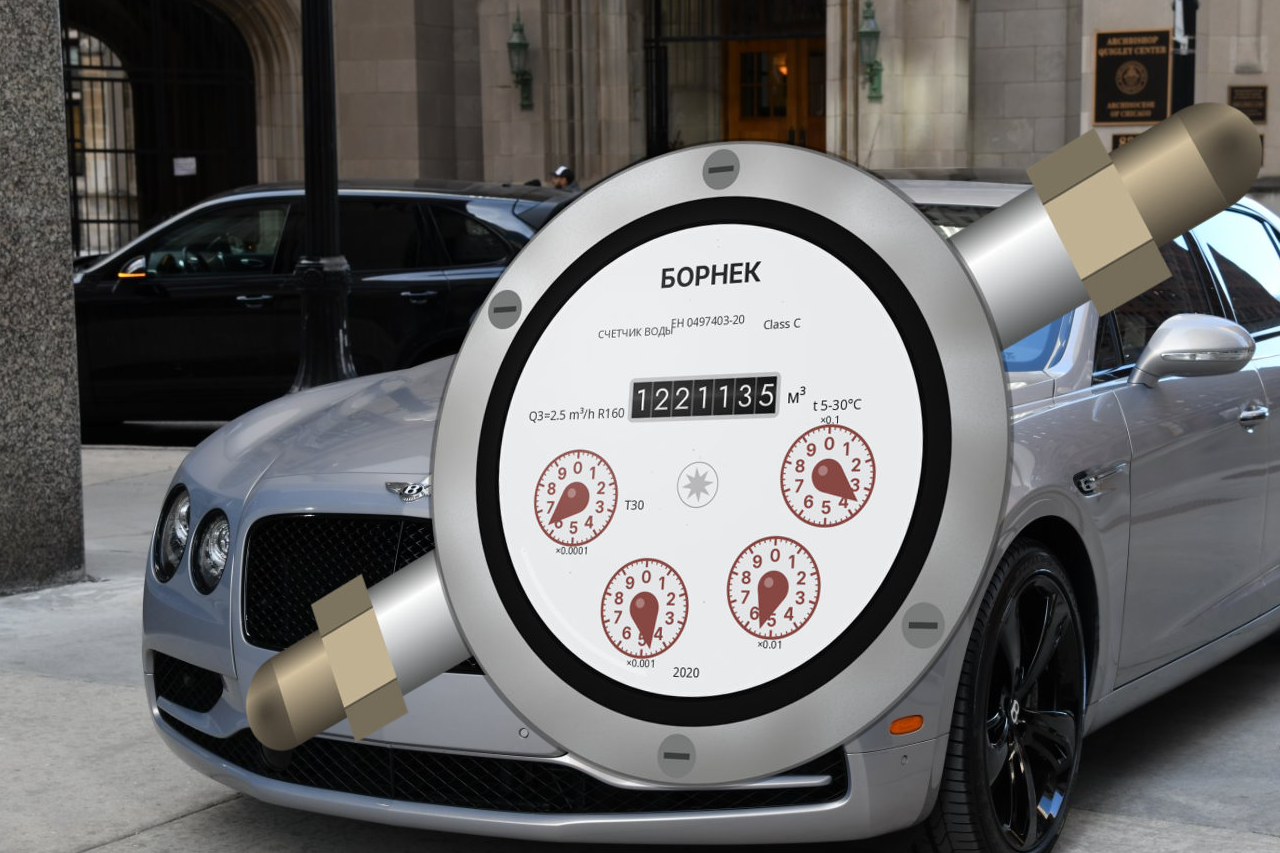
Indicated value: 1221135.3546 m³
